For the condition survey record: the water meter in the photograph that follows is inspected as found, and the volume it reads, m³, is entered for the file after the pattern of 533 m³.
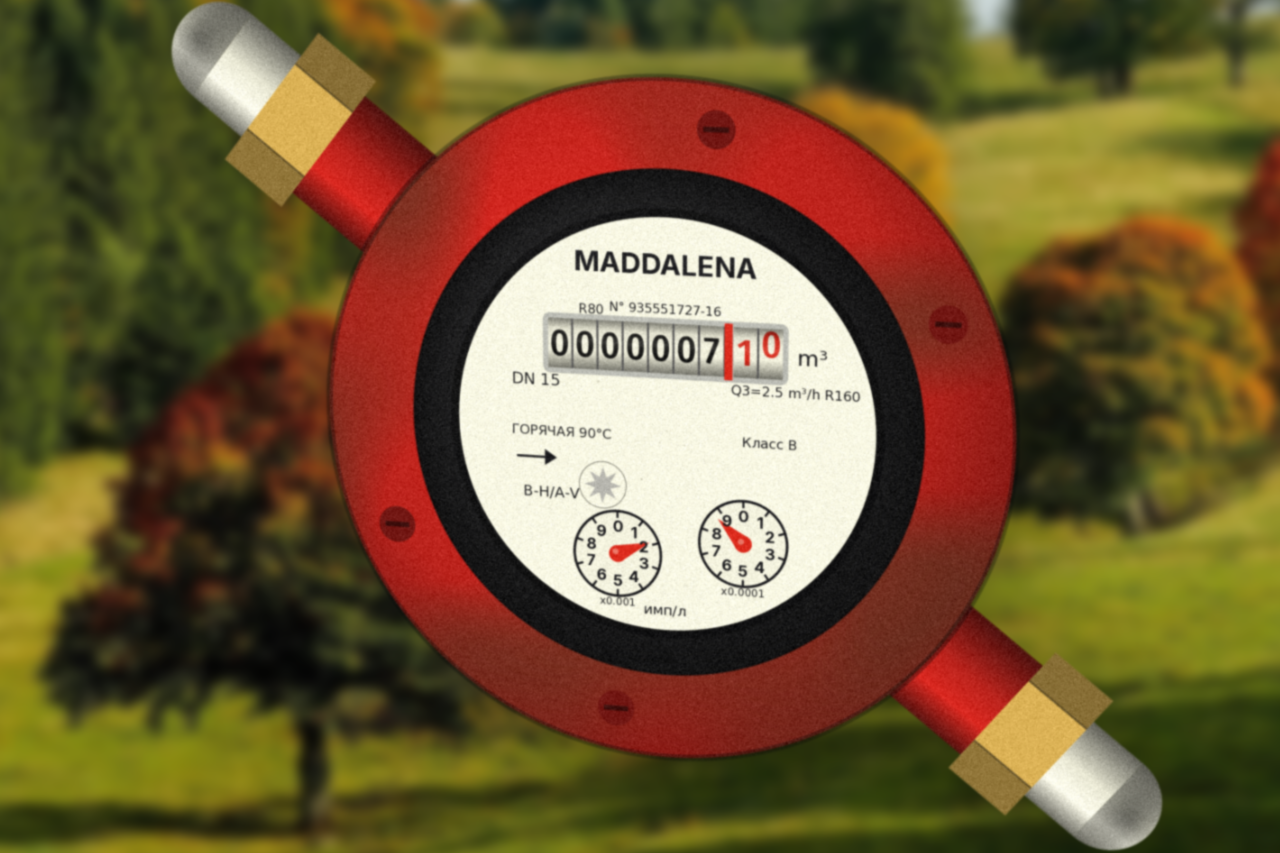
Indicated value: 7.1018 m³
